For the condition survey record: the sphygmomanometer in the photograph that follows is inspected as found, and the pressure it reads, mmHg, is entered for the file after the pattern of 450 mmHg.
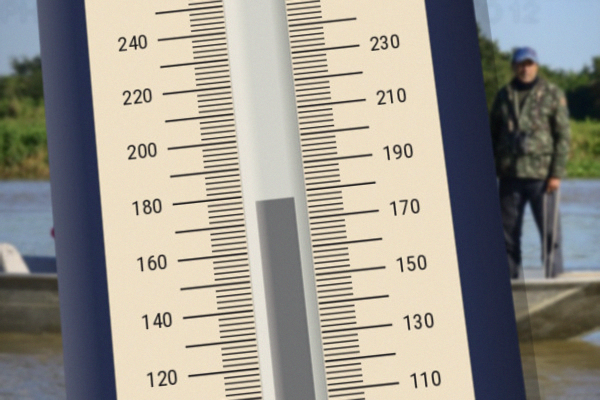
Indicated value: 178 mmHg
